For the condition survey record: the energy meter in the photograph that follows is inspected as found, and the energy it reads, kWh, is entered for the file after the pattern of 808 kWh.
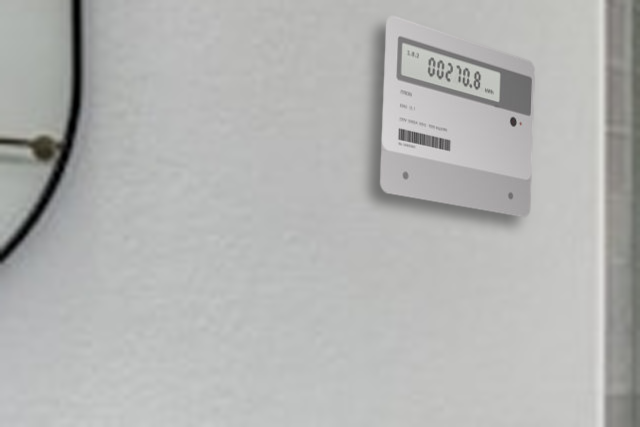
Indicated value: 270.8 kWh
